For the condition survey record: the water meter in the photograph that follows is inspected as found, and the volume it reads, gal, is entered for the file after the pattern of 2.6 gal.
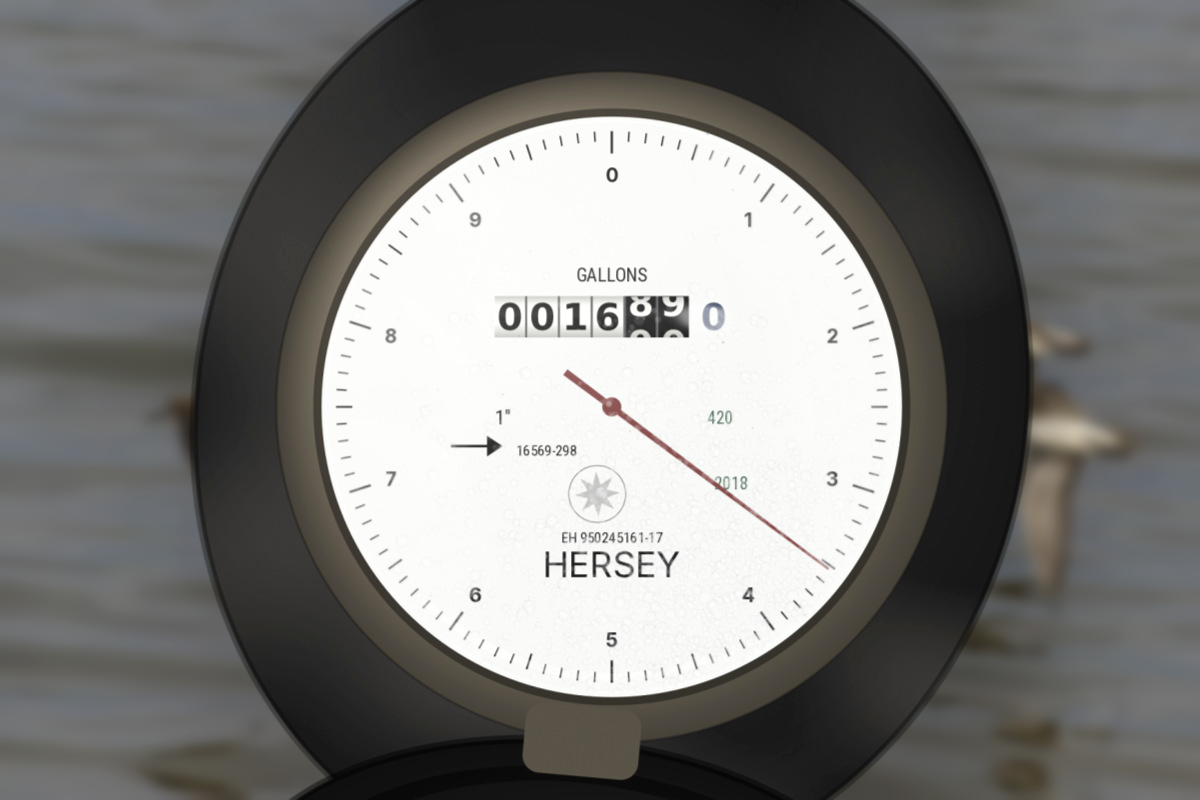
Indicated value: 16893.5 gal
